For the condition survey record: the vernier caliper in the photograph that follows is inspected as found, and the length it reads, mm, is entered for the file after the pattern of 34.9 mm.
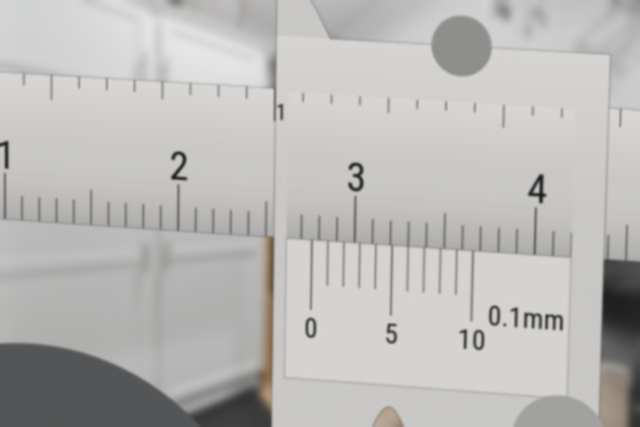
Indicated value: 27.6 mm
